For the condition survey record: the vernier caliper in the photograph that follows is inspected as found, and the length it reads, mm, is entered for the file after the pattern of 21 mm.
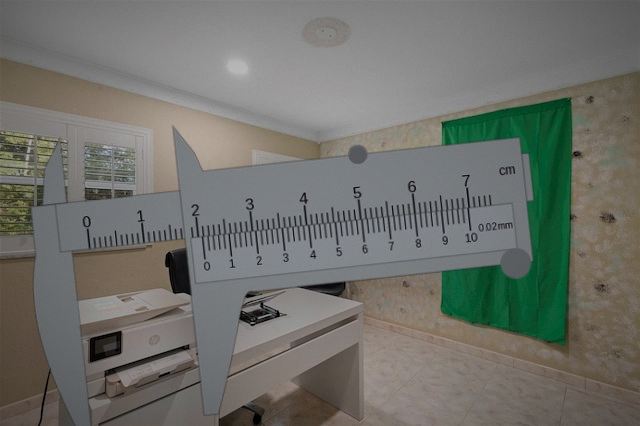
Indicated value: 20.8 mm
